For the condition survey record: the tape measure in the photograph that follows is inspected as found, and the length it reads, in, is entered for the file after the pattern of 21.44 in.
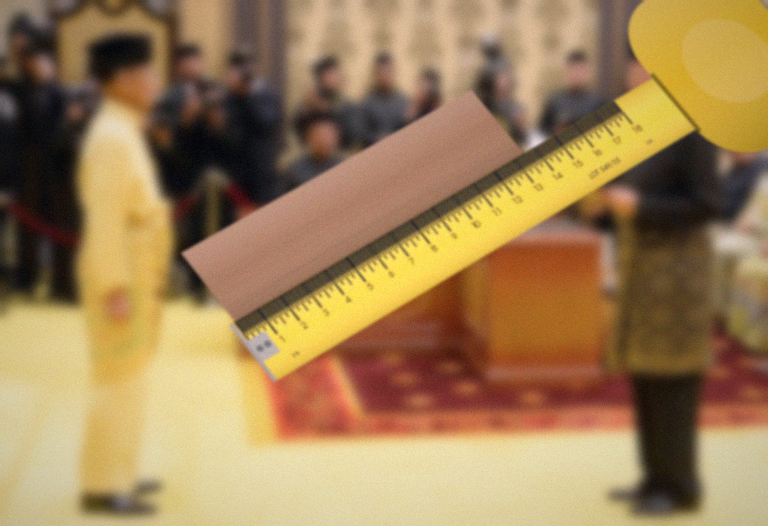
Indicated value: 13.5 in
